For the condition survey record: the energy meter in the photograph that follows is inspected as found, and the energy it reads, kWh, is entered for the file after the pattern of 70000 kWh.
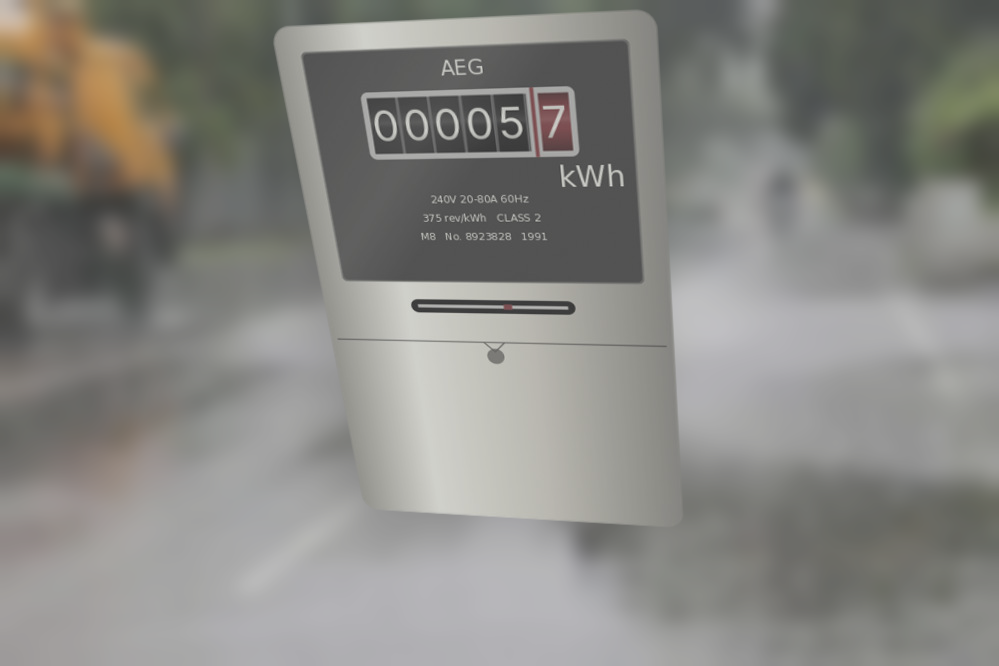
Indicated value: 5.7 kWh
